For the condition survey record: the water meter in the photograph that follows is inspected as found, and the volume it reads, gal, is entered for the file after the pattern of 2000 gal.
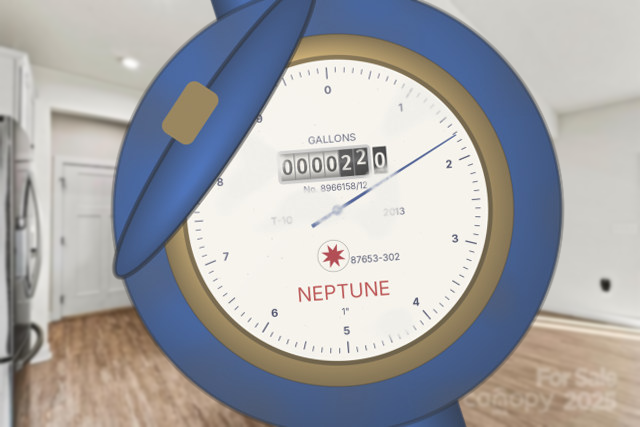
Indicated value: 221.7 gal
